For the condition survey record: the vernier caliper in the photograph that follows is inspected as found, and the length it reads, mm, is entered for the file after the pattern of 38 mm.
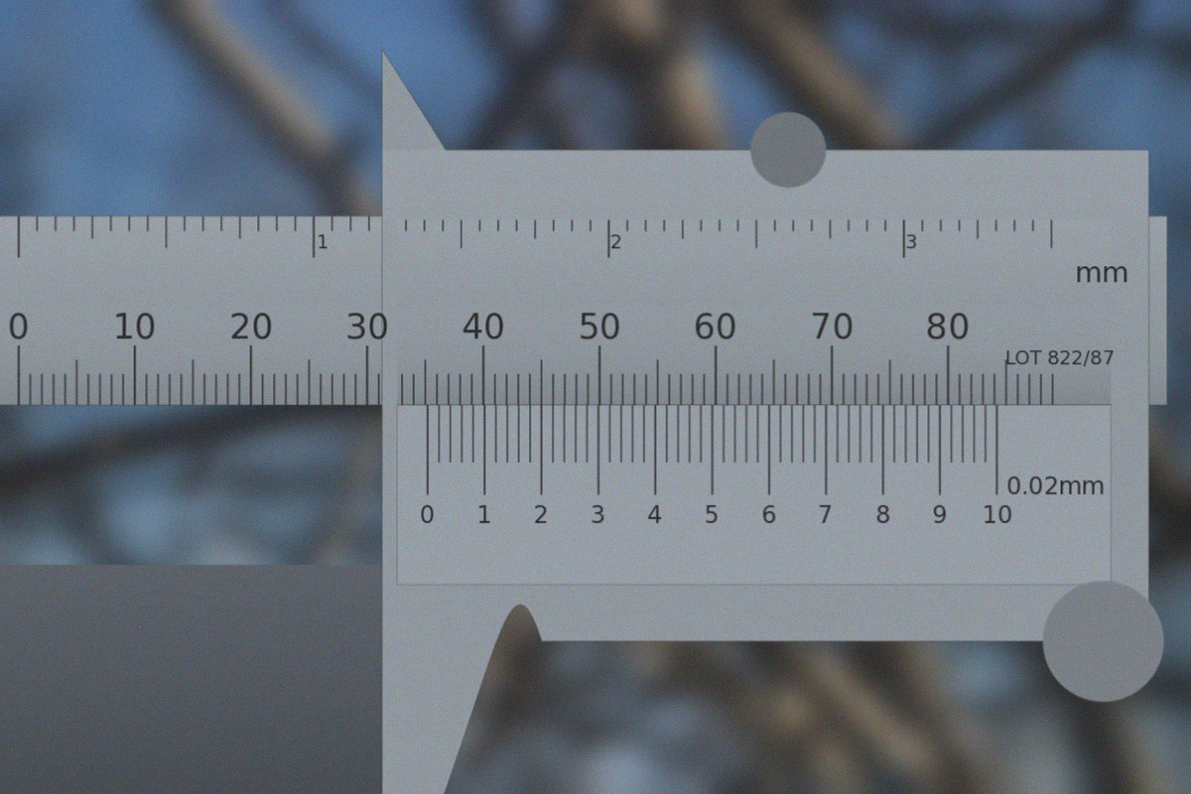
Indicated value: 35.2 mm
